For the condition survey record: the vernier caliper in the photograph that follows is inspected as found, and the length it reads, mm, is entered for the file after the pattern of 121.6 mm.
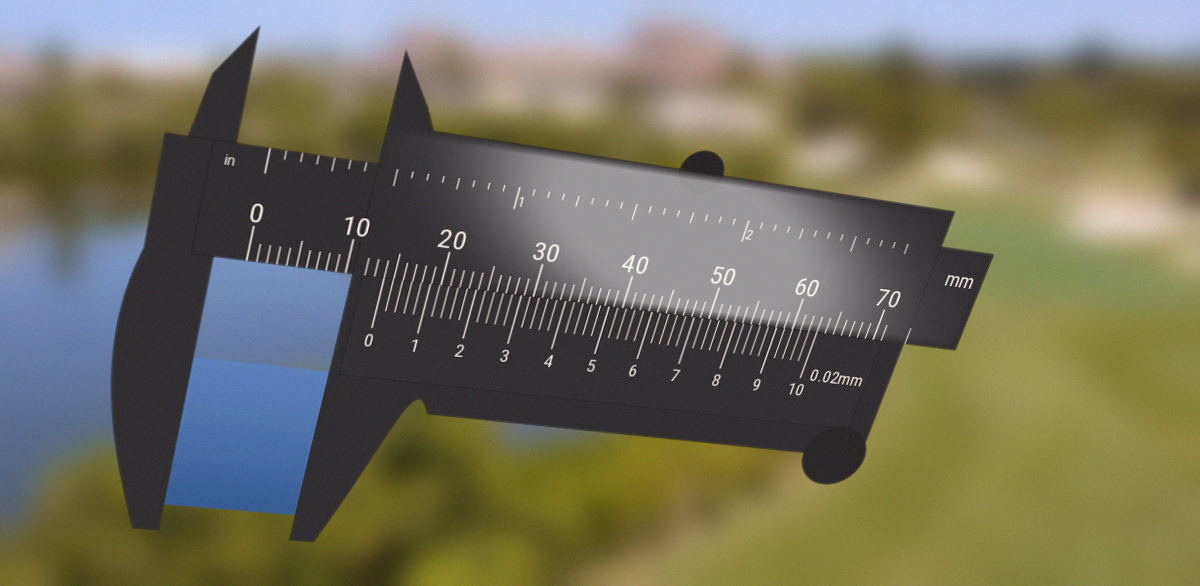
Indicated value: 14.0 mm
